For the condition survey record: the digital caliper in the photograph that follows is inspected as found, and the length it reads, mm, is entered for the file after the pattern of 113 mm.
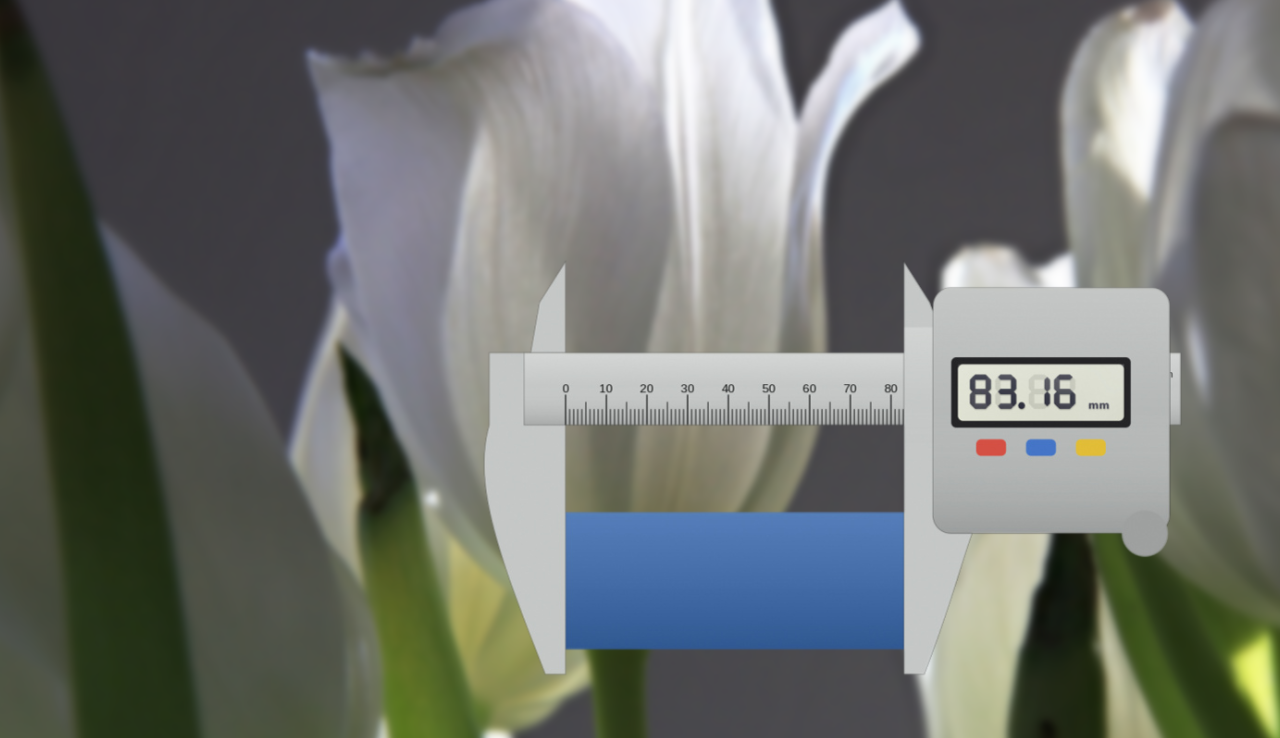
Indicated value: 83.16 mm
